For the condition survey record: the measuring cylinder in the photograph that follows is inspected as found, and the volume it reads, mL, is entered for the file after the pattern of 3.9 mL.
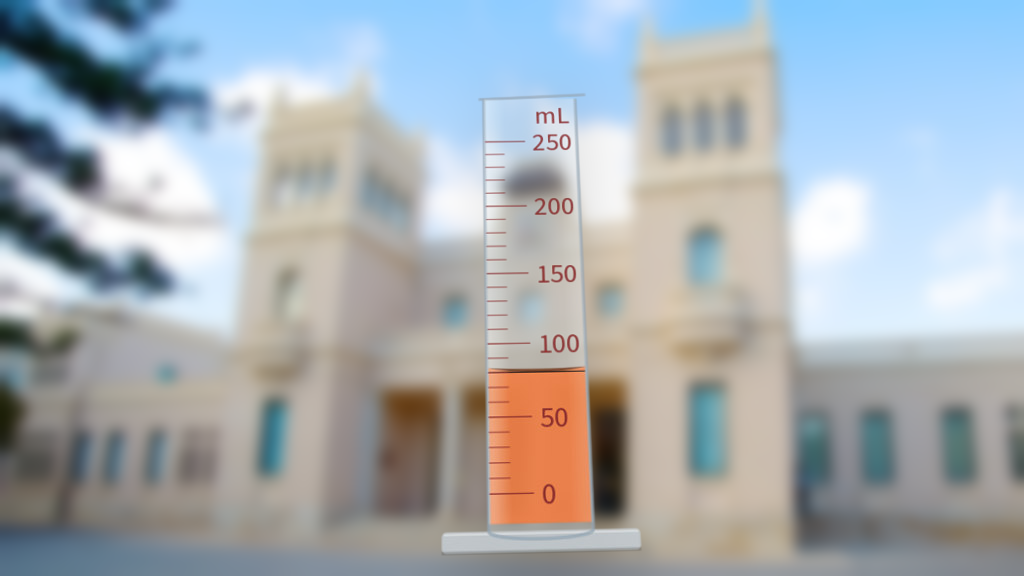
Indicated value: 80 mL
